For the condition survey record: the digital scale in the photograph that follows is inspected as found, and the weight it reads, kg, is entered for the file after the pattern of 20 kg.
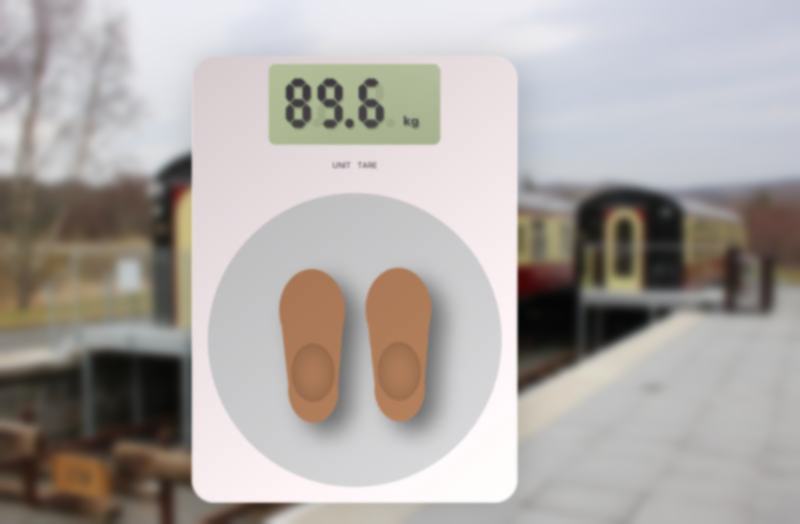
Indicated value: 89.6 kg
